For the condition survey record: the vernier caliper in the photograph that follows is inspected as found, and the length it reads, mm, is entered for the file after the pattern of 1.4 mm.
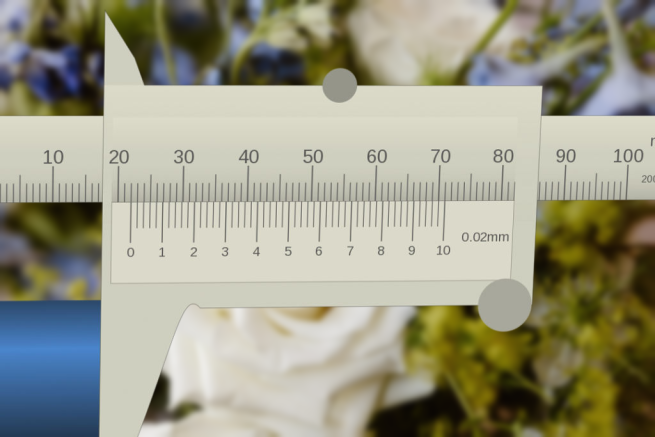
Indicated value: 22.0 mm
